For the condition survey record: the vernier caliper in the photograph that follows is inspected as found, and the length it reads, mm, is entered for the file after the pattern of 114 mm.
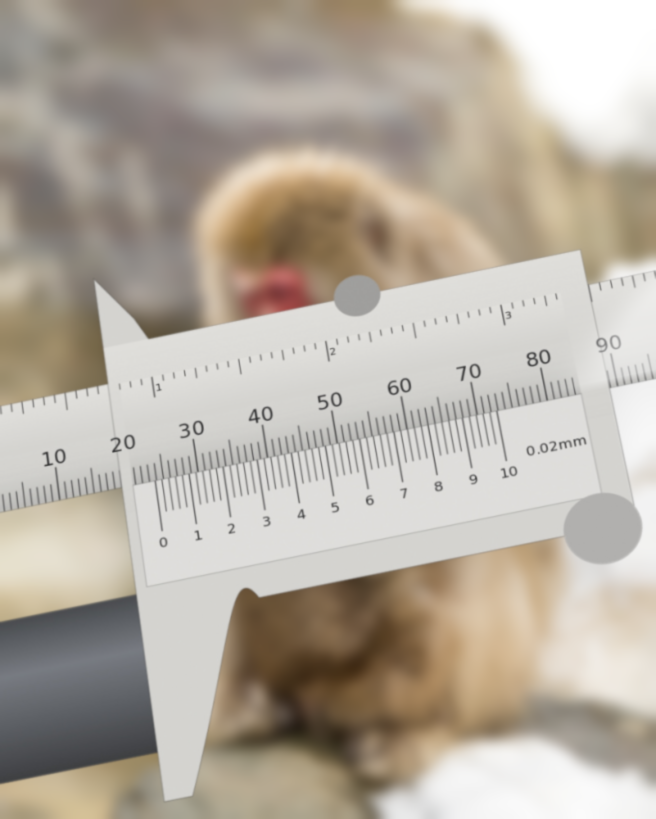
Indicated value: 23.8 mm
